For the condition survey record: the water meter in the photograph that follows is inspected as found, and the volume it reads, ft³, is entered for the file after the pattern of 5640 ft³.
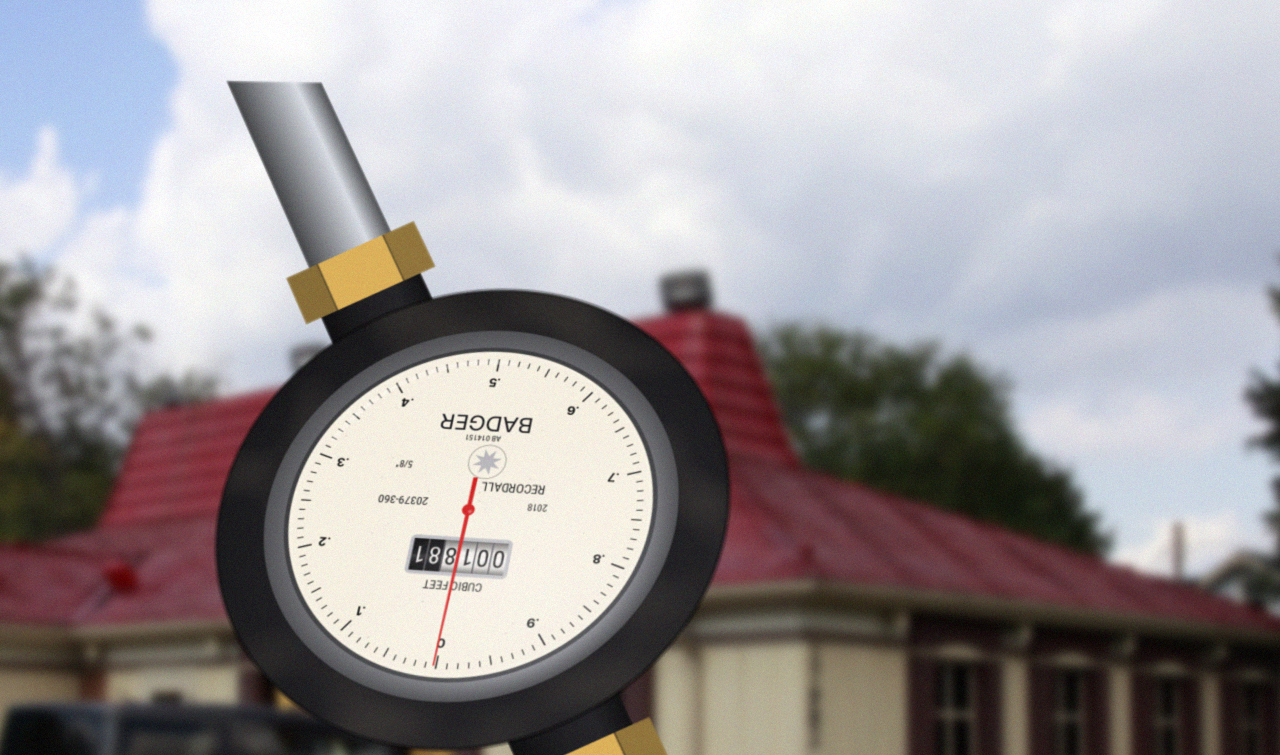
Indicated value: 1881.00 ft³
